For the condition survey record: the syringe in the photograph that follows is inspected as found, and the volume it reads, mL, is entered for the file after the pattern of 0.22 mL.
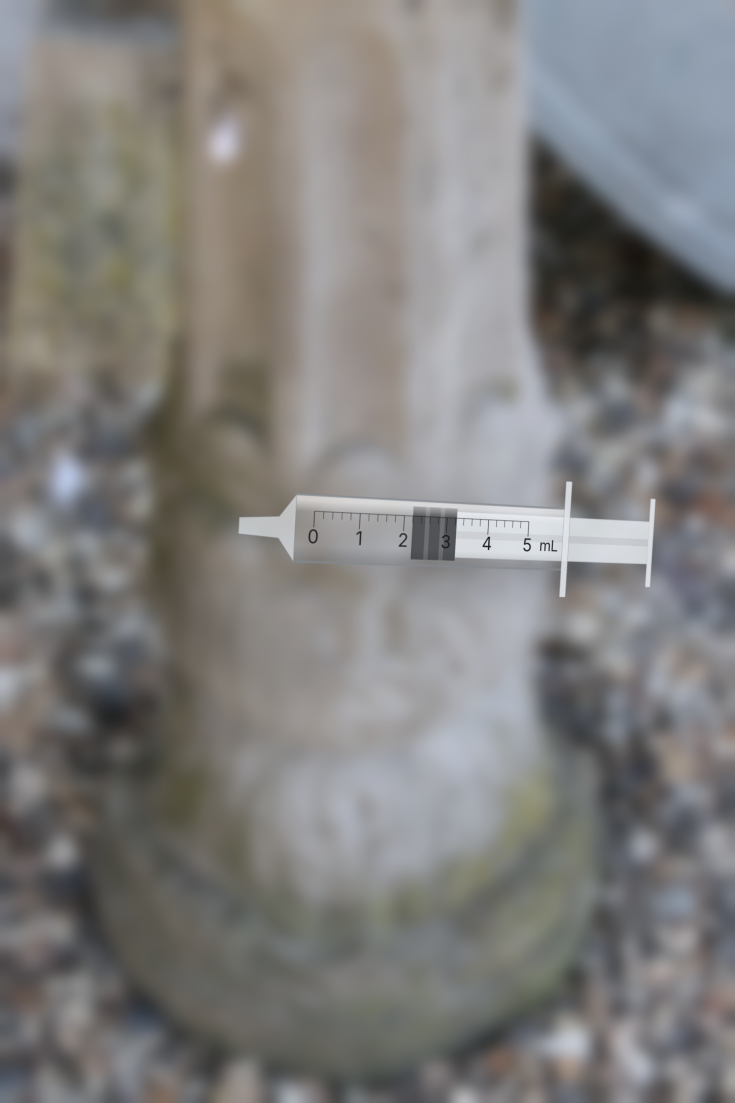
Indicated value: 2.2 mL
